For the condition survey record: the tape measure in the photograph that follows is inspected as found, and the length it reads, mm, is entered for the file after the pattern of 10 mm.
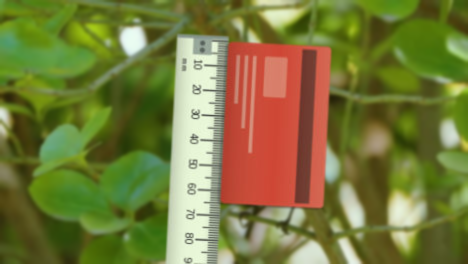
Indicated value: 65 mm
